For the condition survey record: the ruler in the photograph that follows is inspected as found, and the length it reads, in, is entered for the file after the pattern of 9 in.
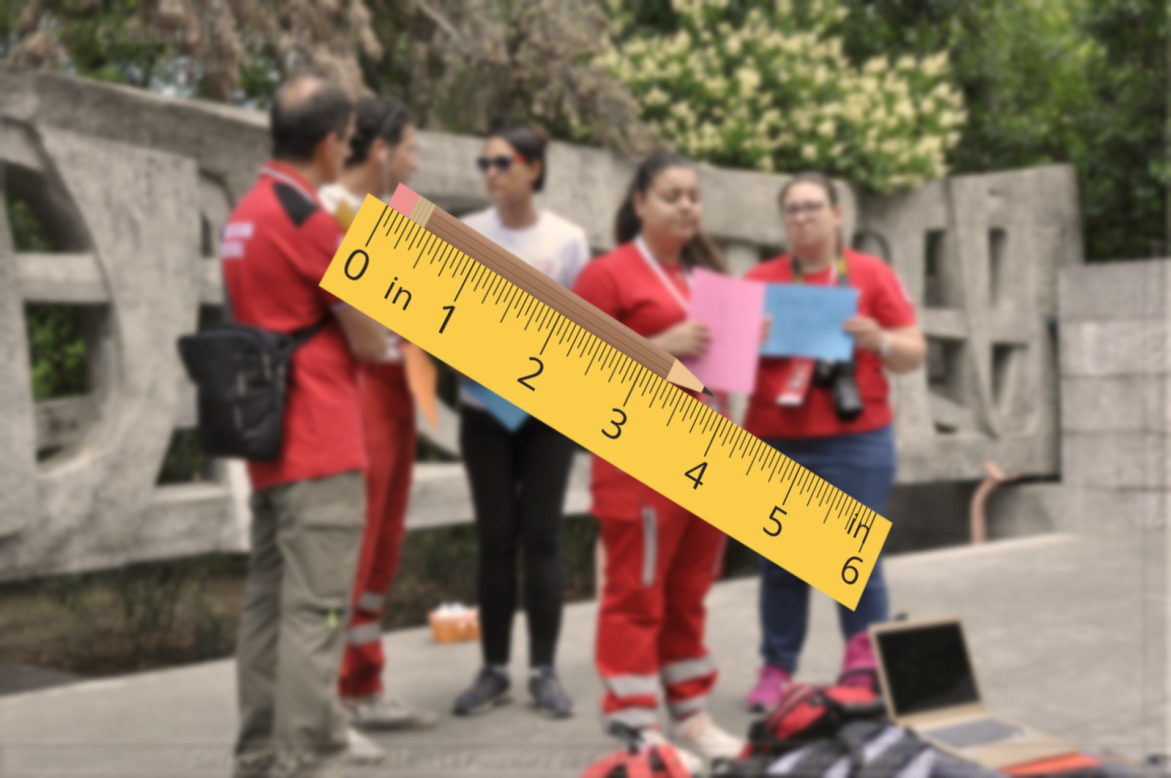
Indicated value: 3.8125 in
